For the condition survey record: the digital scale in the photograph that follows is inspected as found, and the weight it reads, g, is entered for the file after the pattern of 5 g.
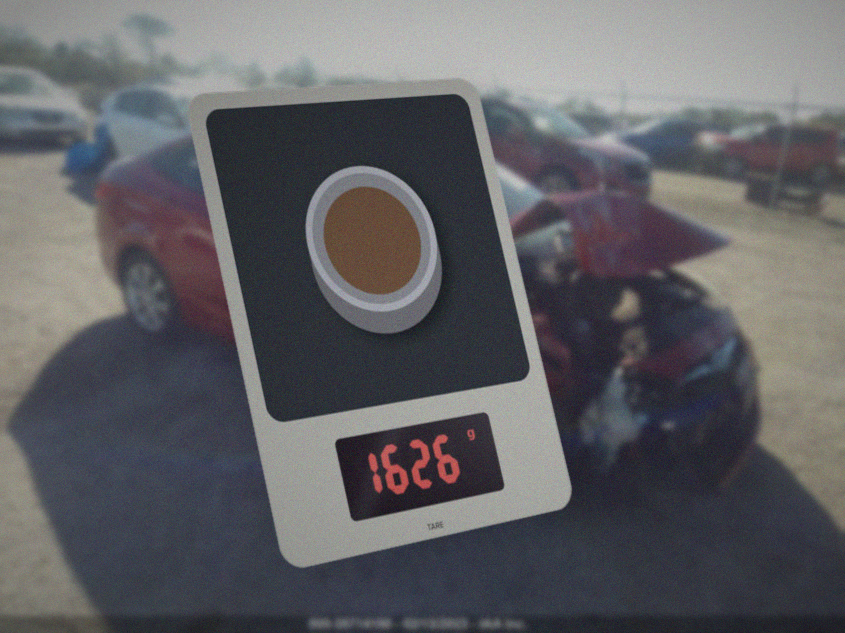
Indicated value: 1626 g
